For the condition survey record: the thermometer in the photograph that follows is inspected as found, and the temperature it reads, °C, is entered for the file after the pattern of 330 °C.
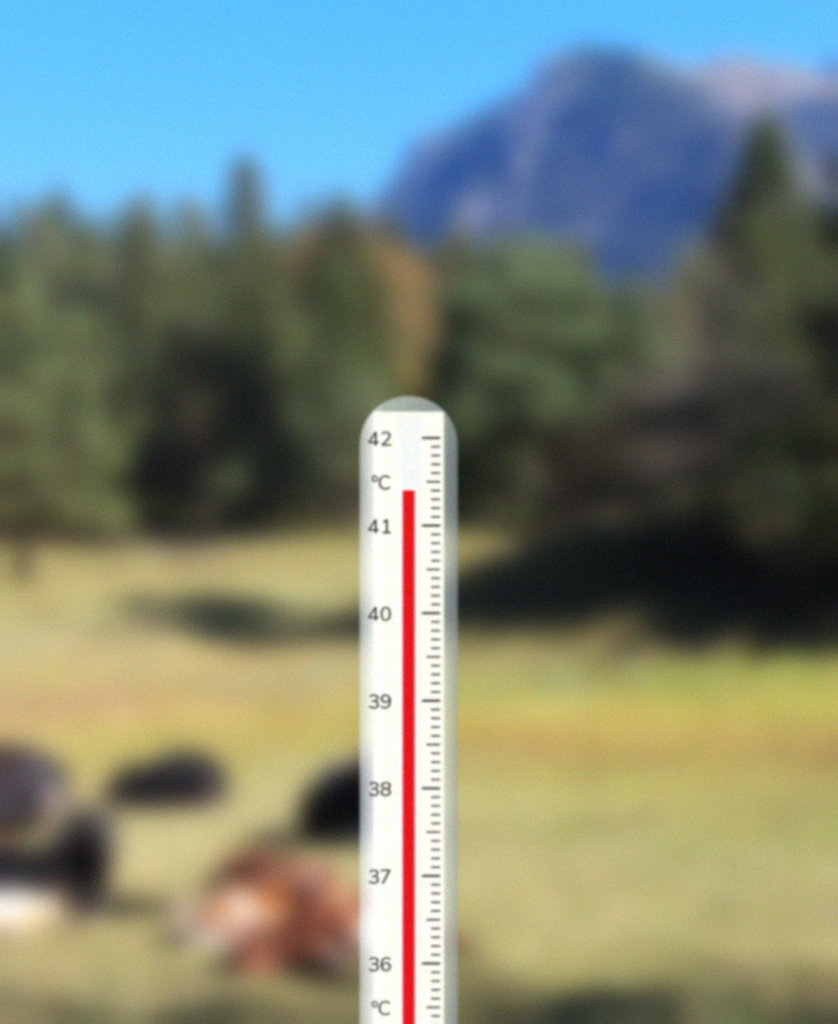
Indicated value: 41.4 °C
